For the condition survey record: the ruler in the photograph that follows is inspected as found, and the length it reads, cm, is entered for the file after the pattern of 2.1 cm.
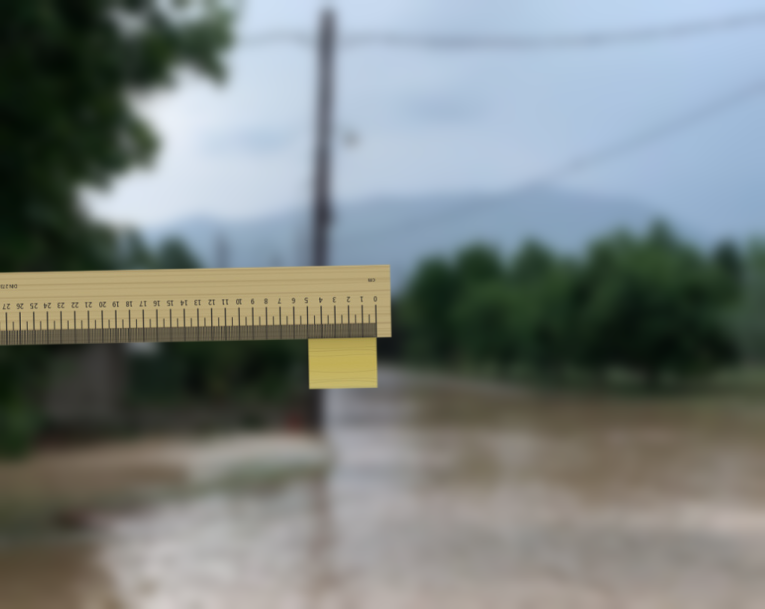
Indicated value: 5 cm
